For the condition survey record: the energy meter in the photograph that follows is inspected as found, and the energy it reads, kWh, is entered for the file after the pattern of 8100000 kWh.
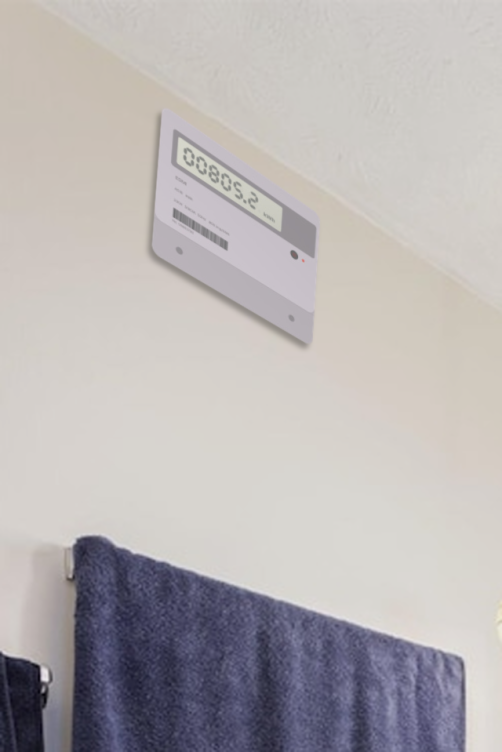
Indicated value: 805.2 kWh
